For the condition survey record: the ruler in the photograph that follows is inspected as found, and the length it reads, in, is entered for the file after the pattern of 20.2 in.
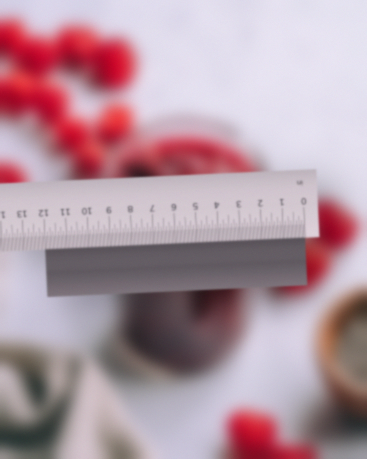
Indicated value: 12 in
